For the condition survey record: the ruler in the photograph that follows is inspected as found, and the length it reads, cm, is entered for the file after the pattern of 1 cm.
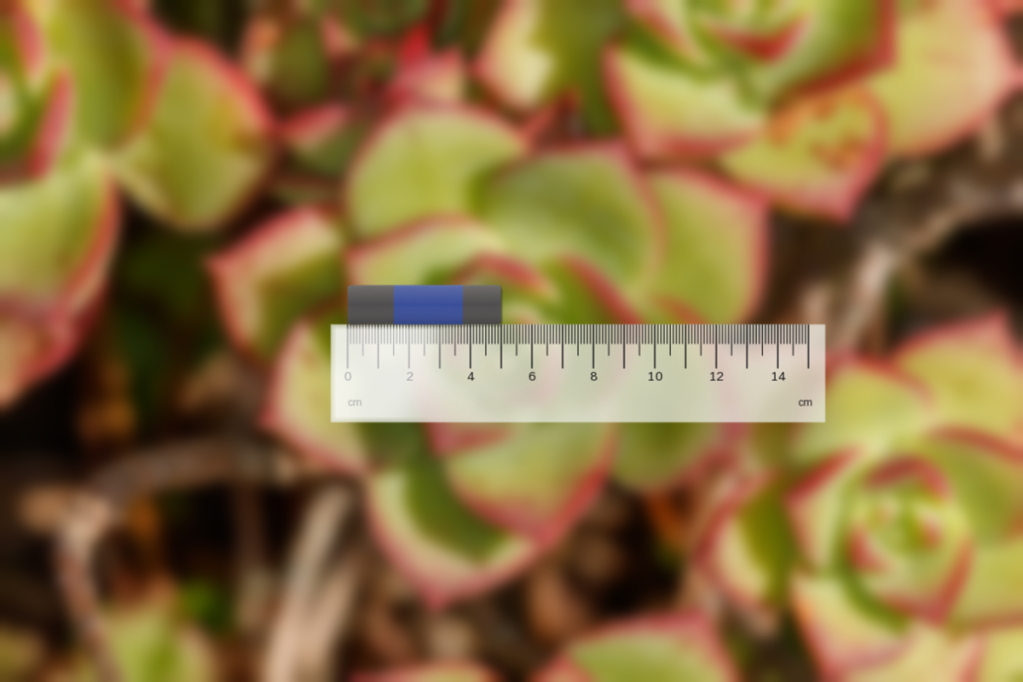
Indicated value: 5 cm
